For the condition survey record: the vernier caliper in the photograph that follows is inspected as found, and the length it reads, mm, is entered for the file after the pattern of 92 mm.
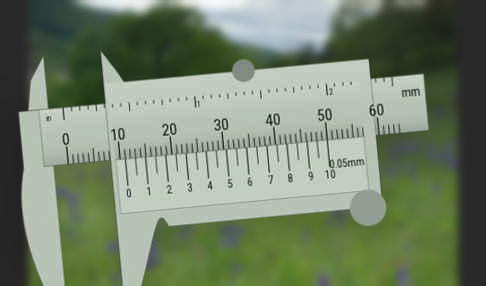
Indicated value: 11.0 mm
